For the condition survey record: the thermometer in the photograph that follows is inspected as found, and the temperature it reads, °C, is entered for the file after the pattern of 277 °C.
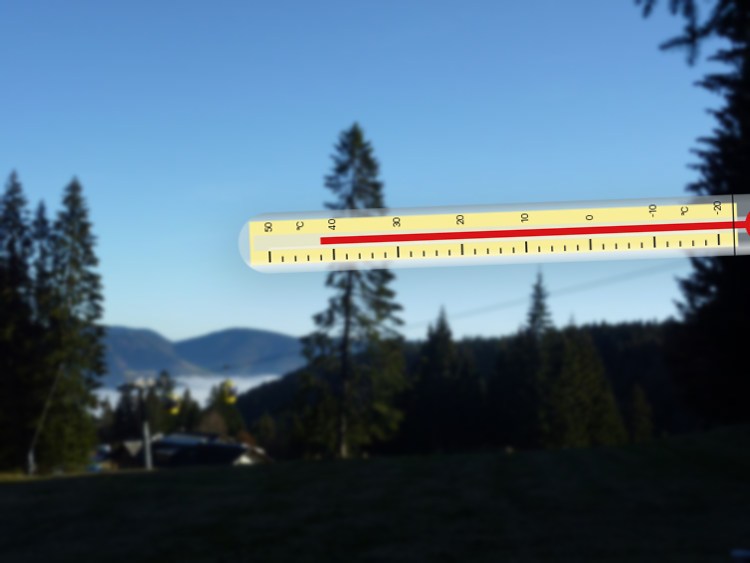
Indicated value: 42 °C
